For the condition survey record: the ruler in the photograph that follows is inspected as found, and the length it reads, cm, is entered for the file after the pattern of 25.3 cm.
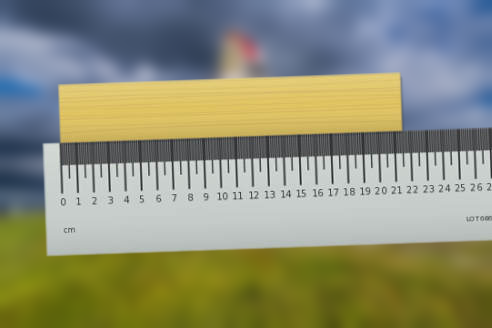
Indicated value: 21.5 cm
